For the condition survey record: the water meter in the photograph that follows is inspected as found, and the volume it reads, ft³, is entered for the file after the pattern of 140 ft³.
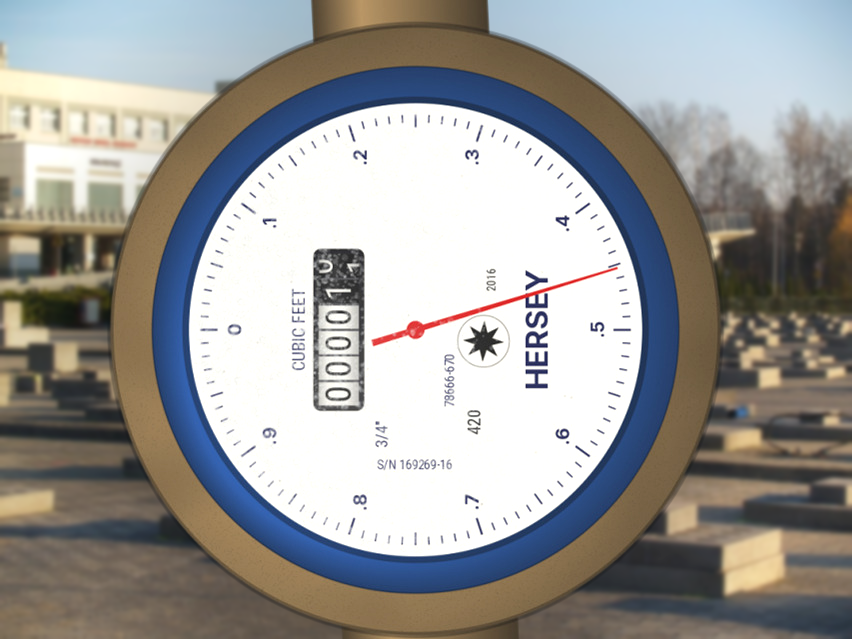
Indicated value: 10.45 ft³
